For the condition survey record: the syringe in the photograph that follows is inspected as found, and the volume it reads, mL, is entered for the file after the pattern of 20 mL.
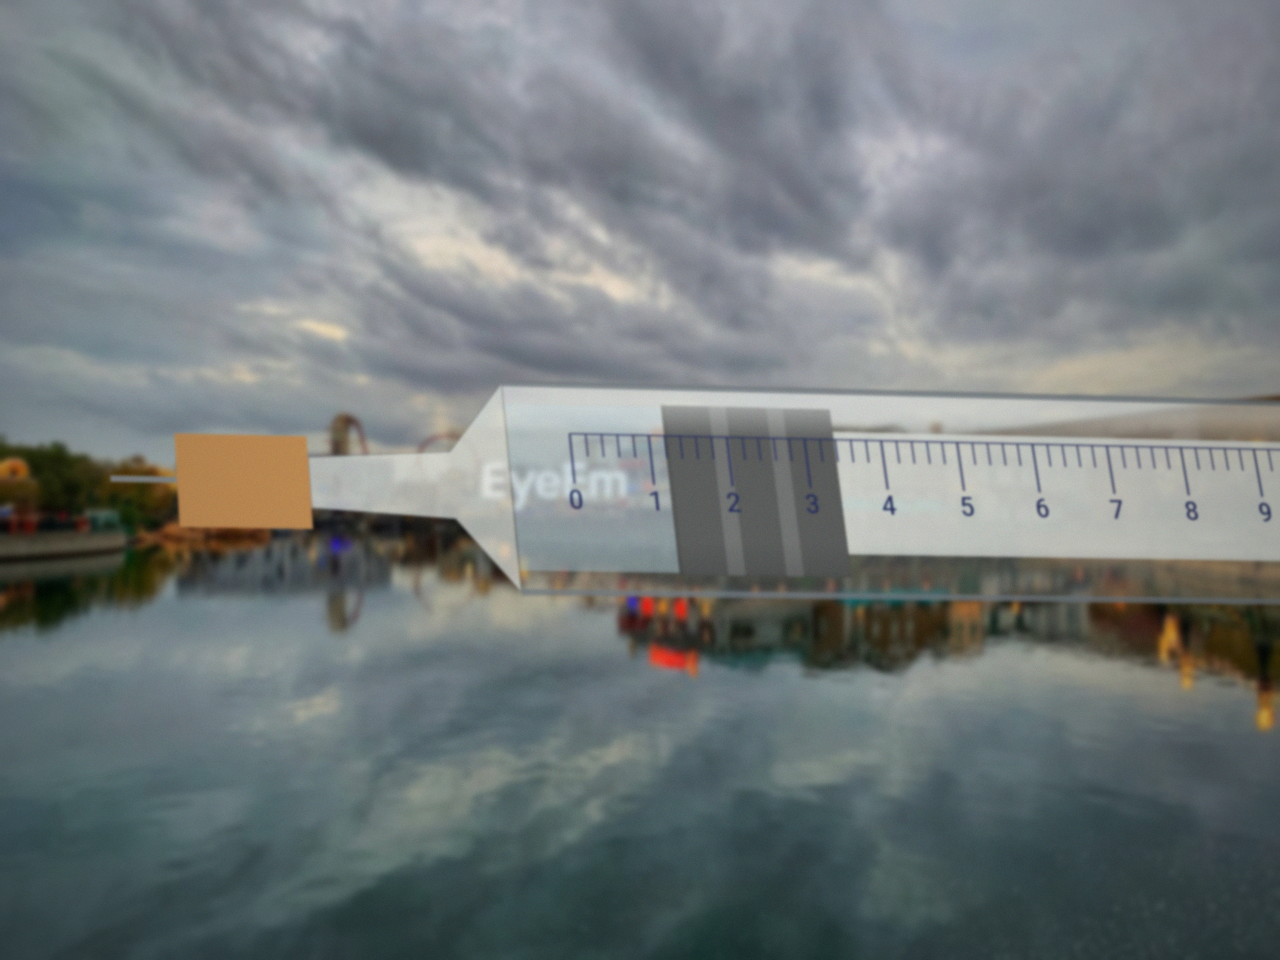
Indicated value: 1.2 mL
